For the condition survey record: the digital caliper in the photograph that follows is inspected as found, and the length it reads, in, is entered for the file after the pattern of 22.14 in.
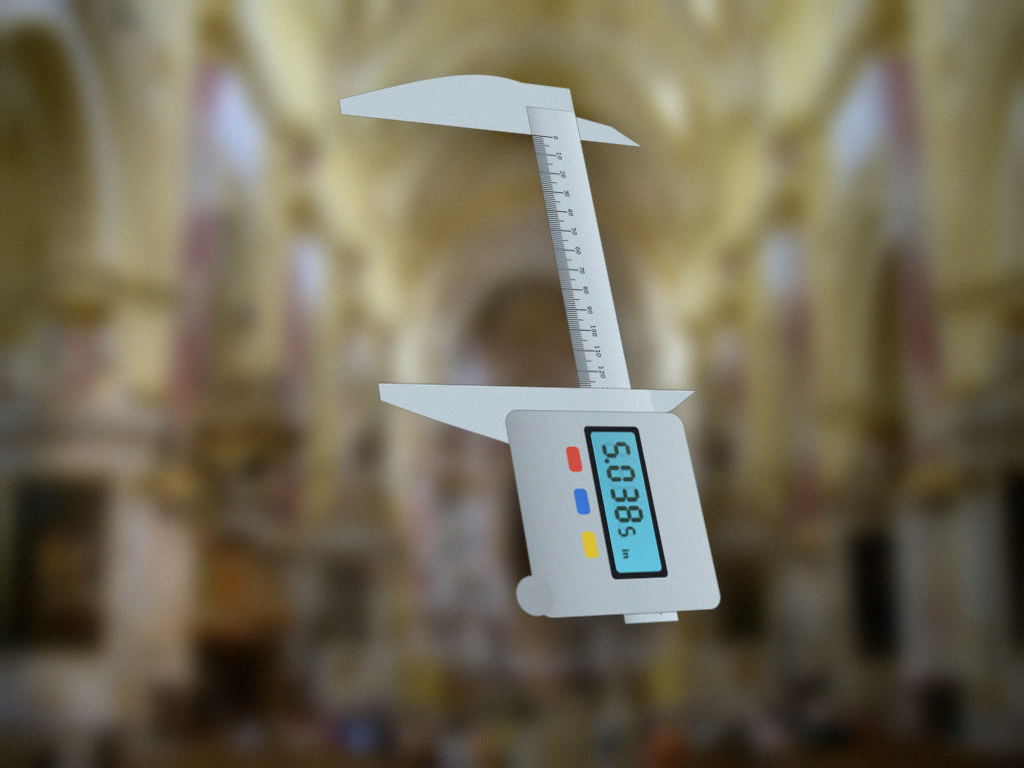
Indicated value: 5.0385 in
